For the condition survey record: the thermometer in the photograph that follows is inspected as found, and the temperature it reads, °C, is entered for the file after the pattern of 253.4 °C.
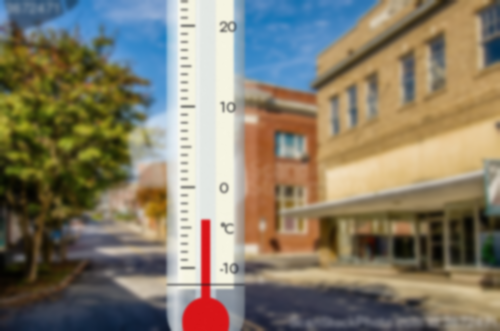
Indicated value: -4 °C
